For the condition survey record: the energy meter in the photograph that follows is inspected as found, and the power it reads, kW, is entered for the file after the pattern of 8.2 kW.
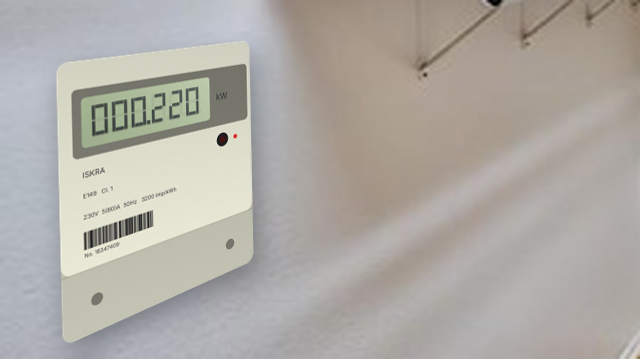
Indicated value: 0.220 kW
